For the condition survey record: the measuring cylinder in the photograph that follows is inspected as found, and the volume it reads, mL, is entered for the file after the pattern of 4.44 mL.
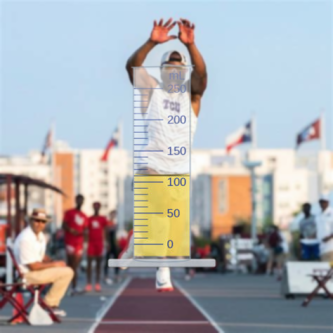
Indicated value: 110 mL
